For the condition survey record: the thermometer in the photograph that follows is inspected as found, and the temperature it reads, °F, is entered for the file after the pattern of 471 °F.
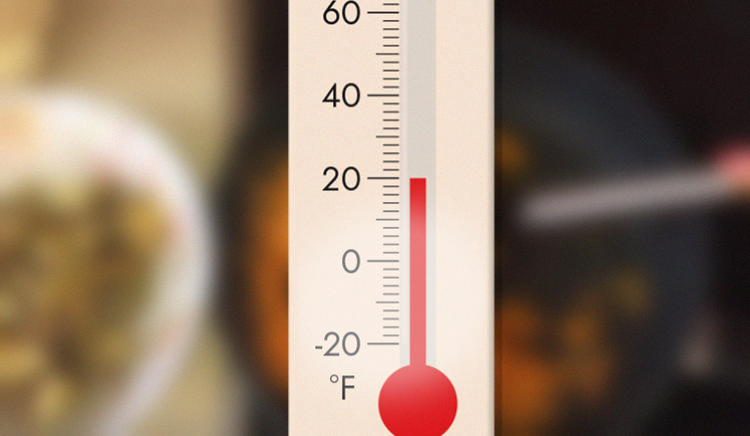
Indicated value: 20 °F
